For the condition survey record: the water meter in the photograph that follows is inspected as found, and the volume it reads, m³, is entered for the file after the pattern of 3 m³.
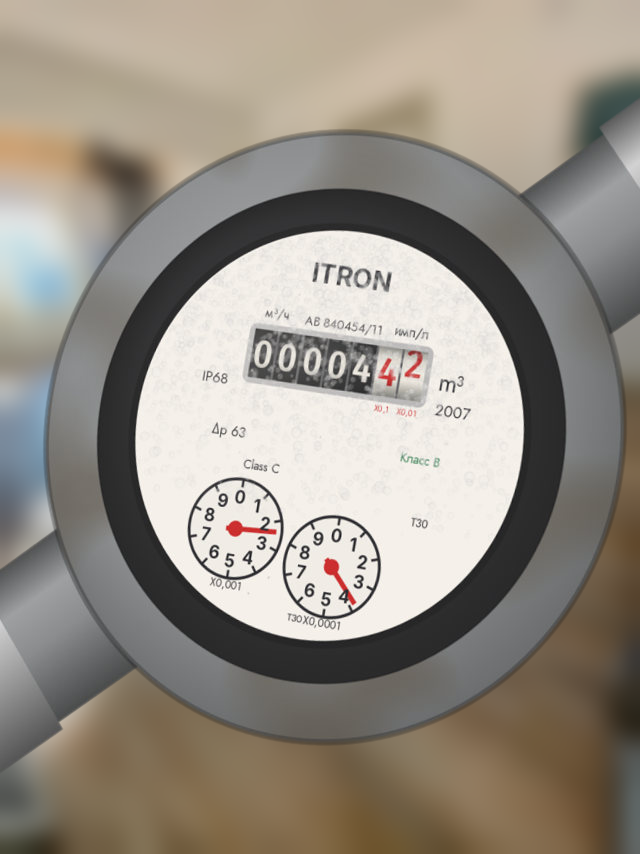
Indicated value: 4.4223 m³
